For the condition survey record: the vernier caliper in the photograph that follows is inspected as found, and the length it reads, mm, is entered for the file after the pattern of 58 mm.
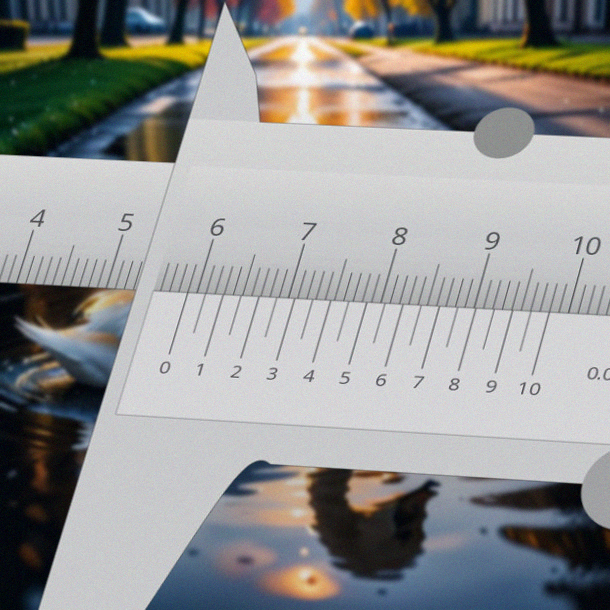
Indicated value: 59.0 mm
